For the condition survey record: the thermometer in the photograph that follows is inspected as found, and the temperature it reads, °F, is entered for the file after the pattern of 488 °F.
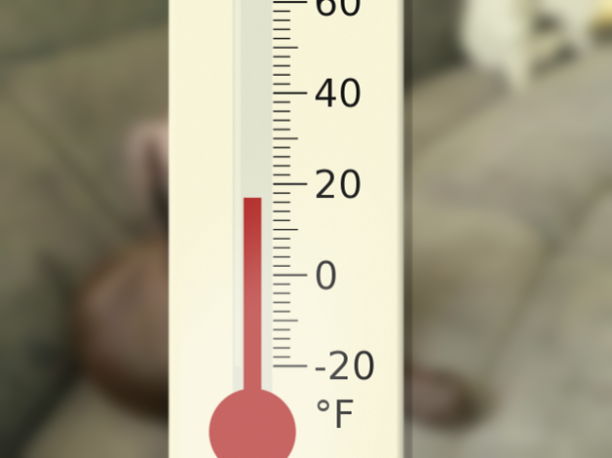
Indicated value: 17 °F
